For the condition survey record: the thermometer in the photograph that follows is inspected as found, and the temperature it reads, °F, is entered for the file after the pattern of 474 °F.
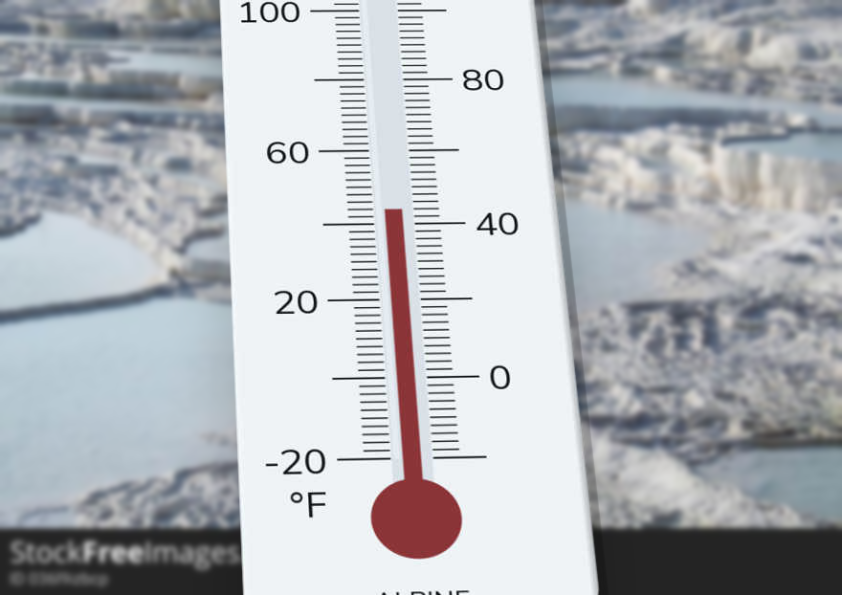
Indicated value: 44 °F
